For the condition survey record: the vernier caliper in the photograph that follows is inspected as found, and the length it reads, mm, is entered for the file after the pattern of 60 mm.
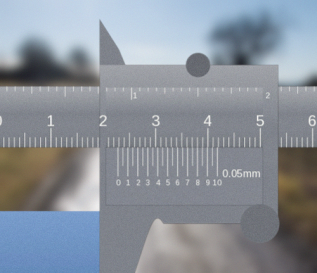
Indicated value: 22.8 mm
